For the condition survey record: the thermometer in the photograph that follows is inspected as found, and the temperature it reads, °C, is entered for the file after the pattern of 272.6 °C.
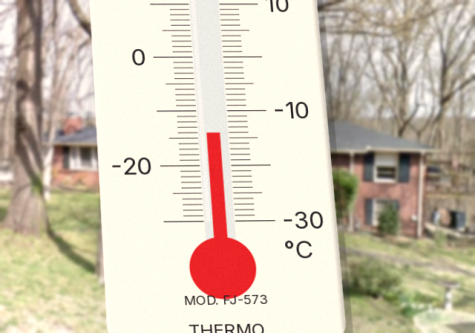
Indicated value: -14 °C
